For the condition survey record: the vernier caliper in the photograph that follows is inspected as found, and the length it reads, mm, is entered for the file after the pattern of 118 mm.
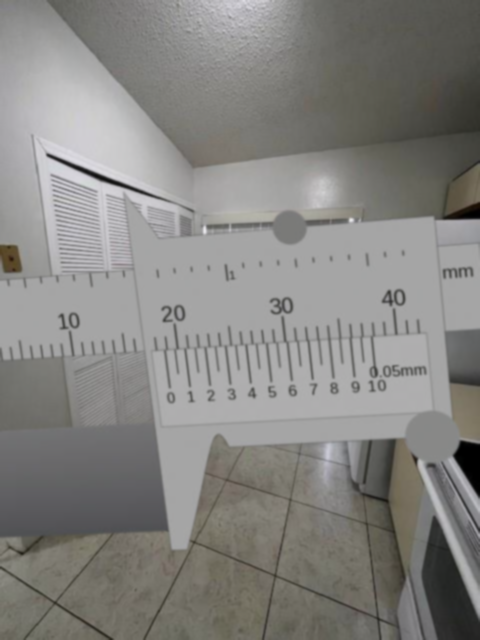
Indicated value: 18.8 mm
